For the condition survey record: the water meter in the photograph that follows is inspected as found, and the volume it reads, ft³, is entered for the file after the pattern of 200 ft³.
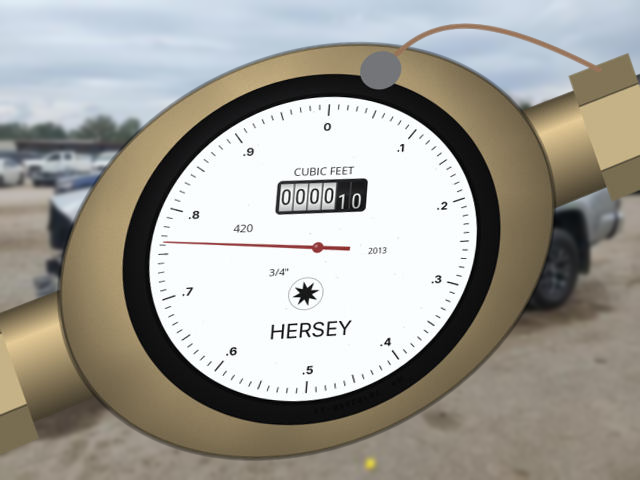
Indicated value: 9.76 ft³
